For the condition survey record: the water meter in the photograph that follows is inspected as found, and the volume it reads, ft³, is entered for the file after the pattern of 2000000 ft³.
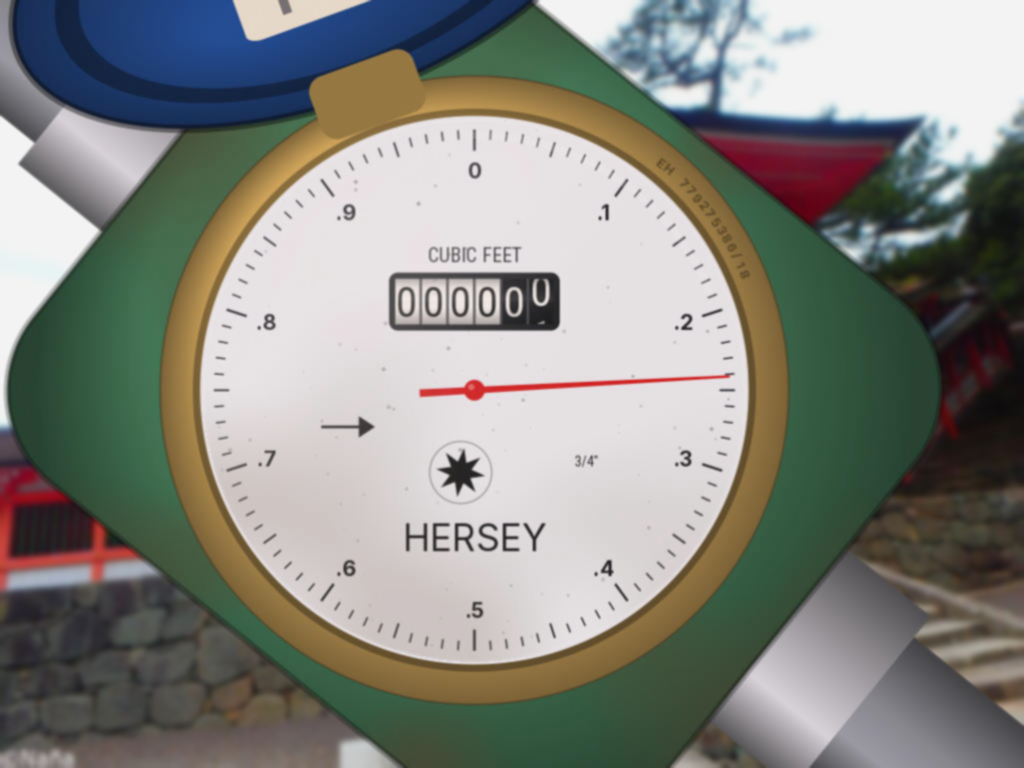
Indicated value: 0.24 ft³
